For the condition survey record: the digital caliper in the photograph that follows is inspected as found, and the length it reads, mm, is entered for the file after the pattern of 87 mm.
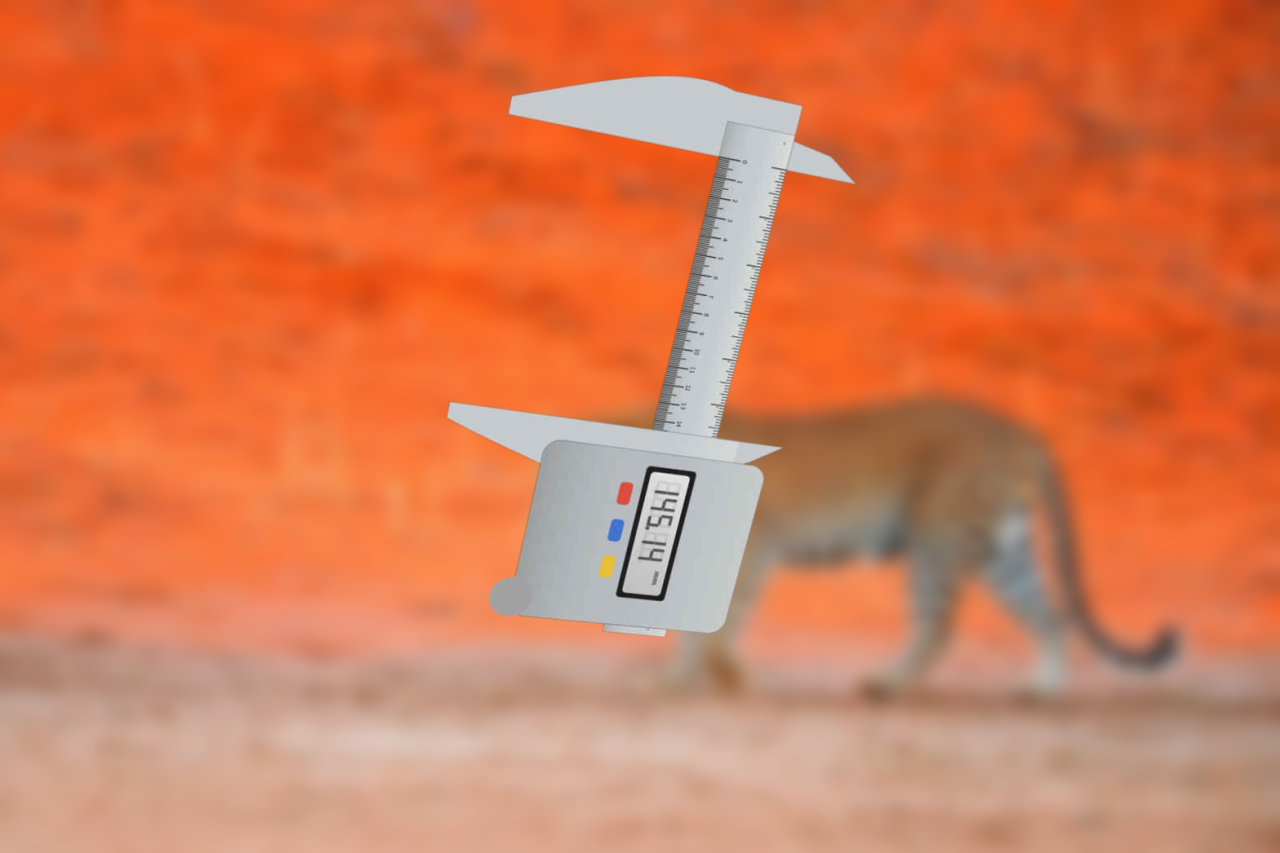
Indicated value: 145.14 mm
